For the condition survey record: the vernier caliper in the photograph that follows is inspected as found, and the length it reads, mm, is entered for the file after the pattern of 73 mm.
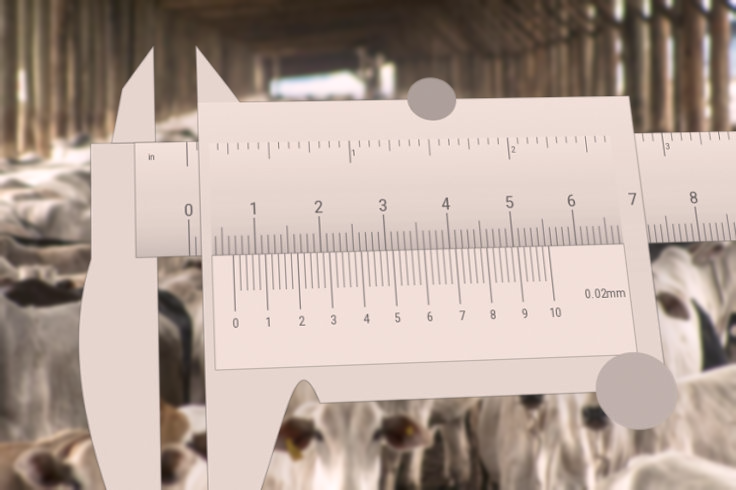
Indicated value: 6.6 mm
